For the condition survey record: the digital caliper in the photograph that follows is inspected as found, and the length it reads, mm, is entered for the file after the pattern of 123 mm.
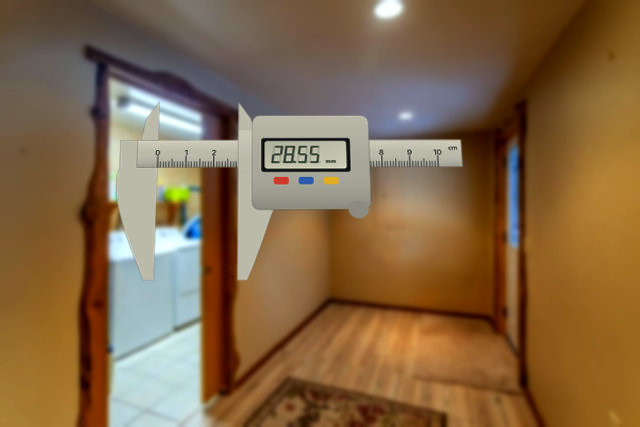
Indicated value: 28.55 mm
